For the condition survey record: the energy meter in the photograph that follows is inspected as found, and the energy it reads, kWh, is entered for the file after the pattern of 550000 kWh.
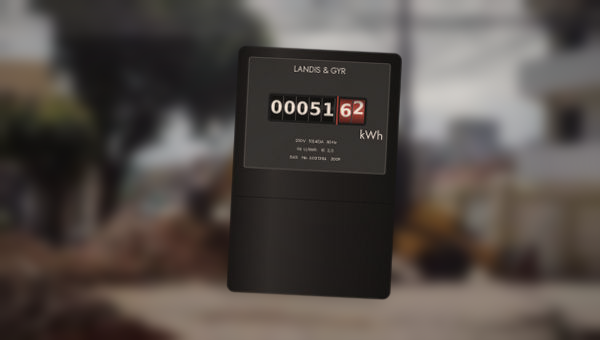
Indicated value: 51.62 kWh
